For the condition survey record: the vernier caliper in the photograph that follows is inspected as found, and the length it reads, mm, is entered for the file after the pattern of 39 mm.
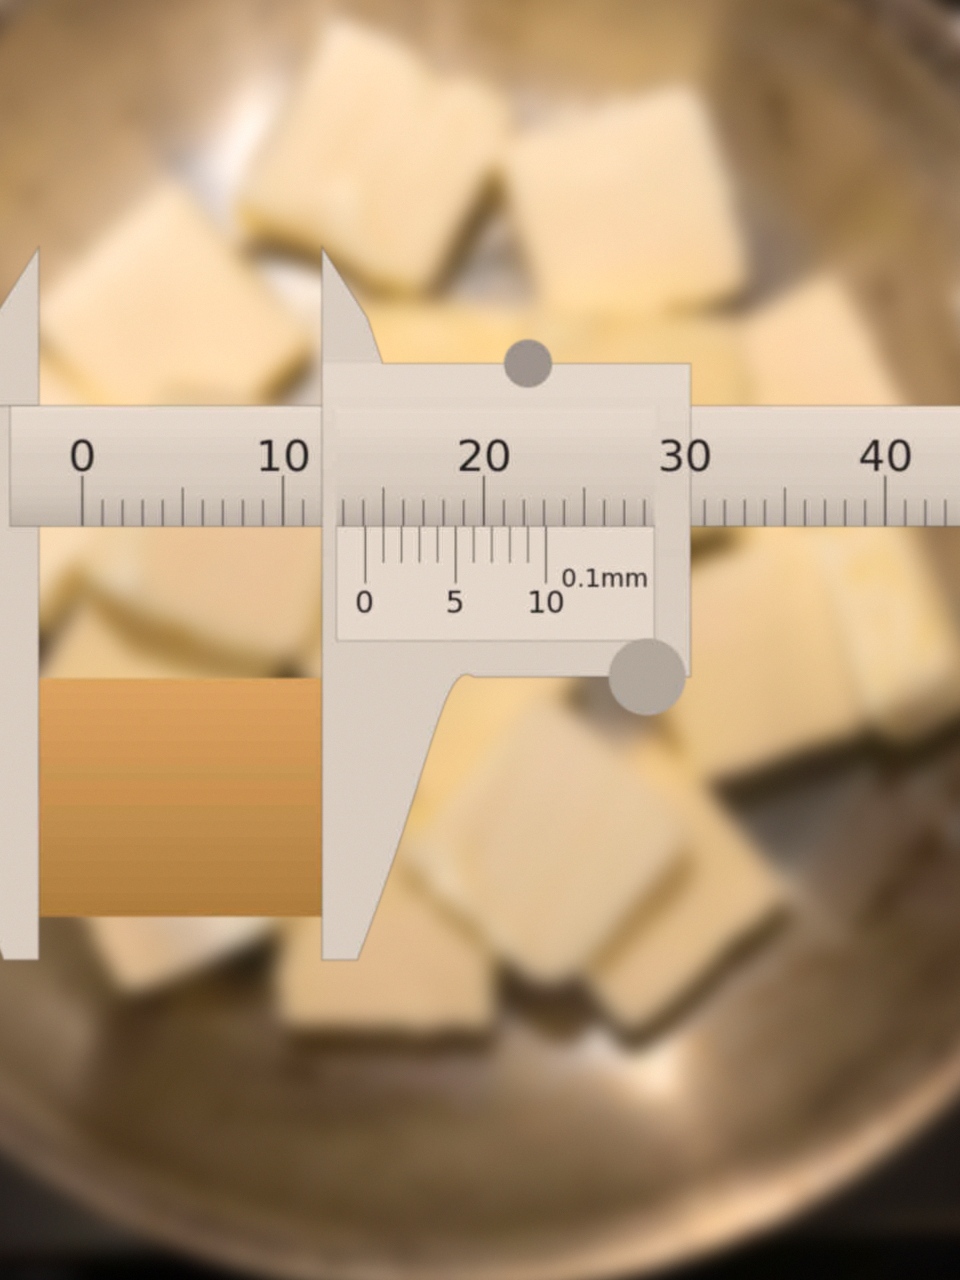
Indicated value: 14.1 mm
